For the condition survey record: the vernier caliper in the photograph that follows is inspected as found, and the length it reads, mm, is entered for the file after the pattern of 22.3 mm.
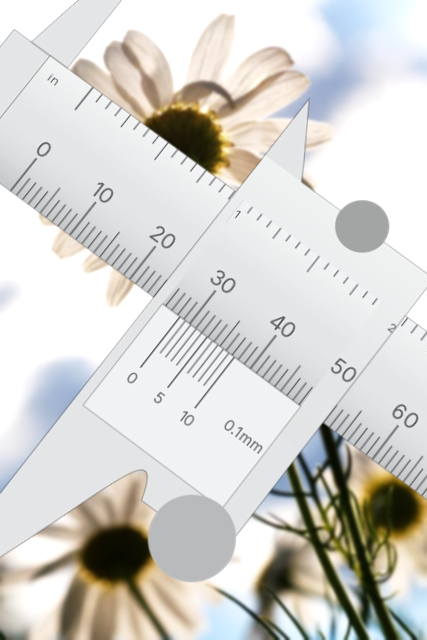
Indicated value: 28.4 mm
